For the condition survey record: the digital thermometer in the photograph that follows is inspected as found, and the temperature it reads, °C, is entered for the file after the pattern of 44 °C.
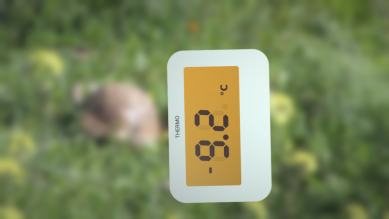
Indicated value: -9.2 °C
